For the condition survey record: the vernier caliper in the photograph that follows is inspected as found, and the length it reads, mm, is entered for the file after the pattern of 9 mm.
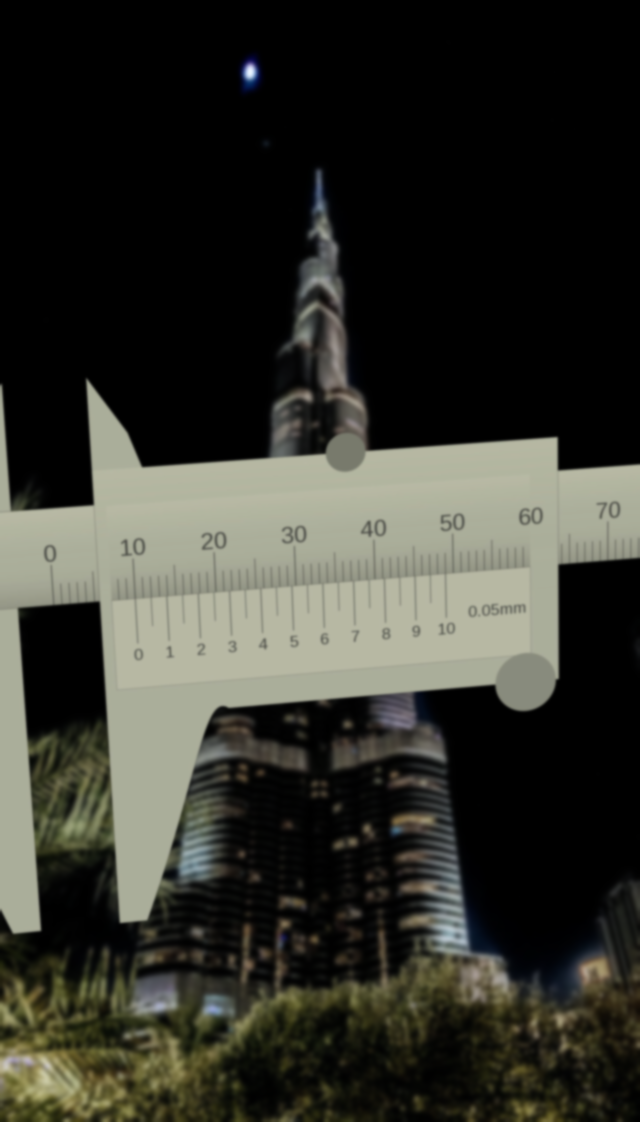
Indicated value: 10.0 mm
